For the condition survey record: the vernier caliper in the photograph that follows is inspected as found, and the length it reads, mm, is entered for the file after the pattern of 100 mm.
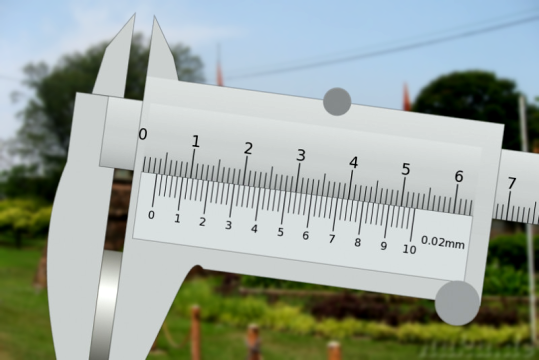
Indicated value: 3.6 mm
